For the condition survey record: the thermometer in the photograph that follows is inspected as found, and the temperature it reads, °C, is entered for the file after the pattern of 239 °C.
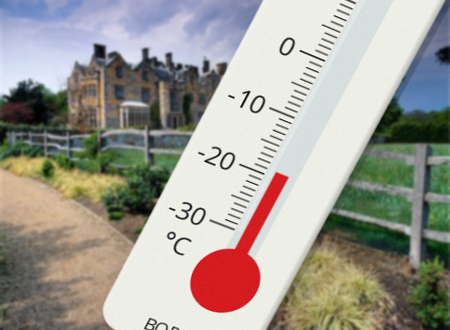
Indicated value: -19 °C
